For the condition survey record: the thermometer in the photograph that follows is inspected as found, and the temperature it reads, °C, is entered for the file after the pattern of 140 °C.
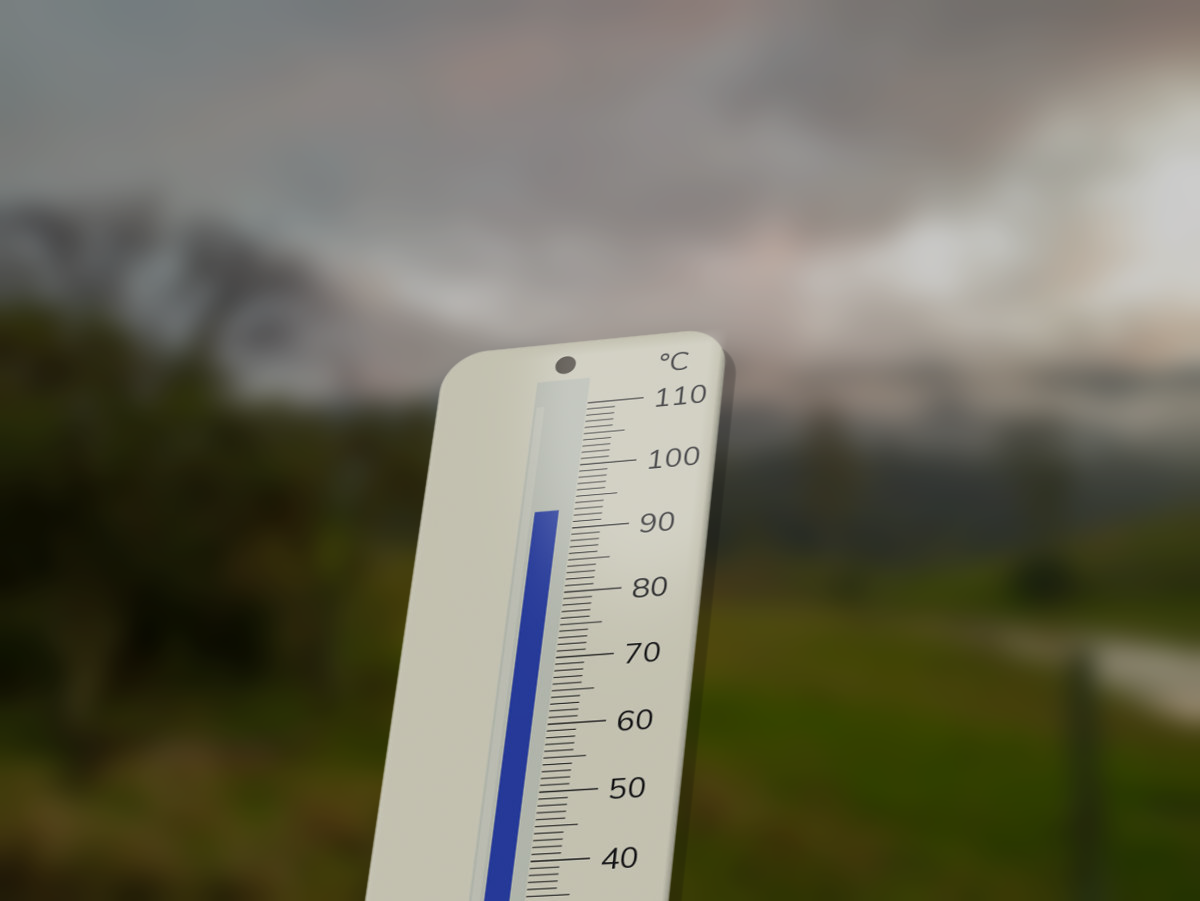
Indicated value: 93 °C
